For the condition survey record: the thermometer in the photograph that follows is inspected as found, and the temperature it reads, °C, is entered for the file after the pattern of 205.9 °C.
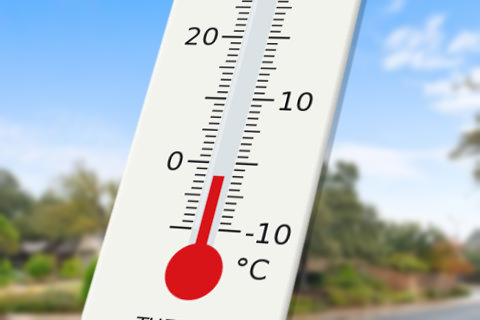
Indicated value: -2 °C
